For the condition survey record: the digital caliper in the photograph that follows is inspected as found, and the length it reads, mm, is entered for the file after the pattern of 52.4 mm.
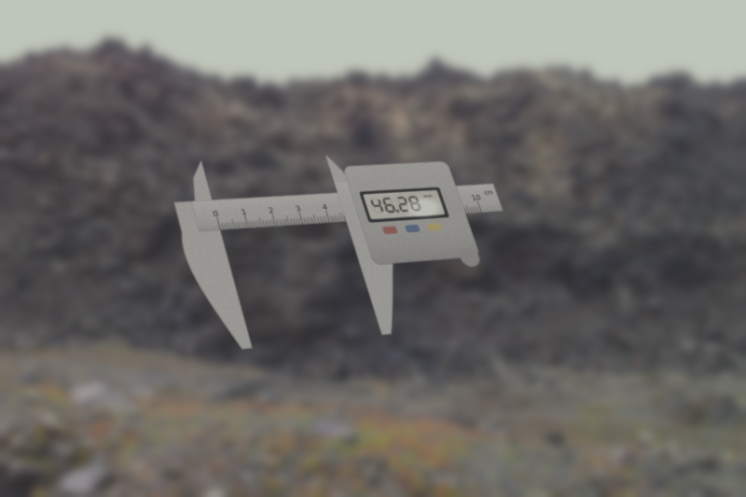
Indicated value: 46.28 mm
